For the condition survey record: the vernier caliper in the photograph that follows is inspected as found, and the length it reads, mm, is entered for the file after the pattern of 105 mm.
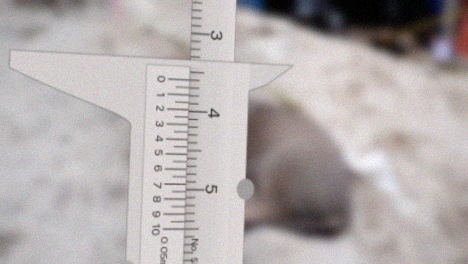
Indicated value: 36.0 mm
